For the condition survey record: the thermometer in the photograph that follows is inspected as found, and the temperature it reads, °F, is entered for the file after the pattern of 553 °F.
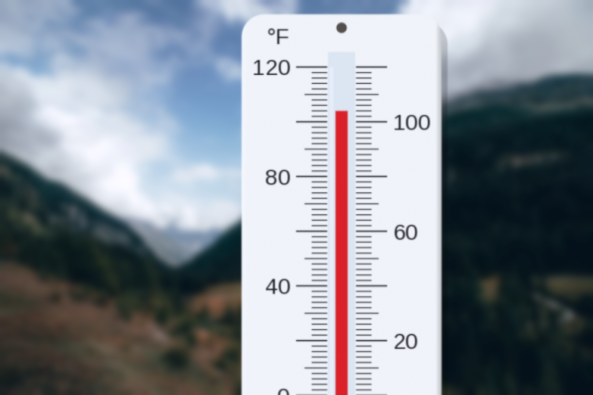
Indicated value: 104 °F
